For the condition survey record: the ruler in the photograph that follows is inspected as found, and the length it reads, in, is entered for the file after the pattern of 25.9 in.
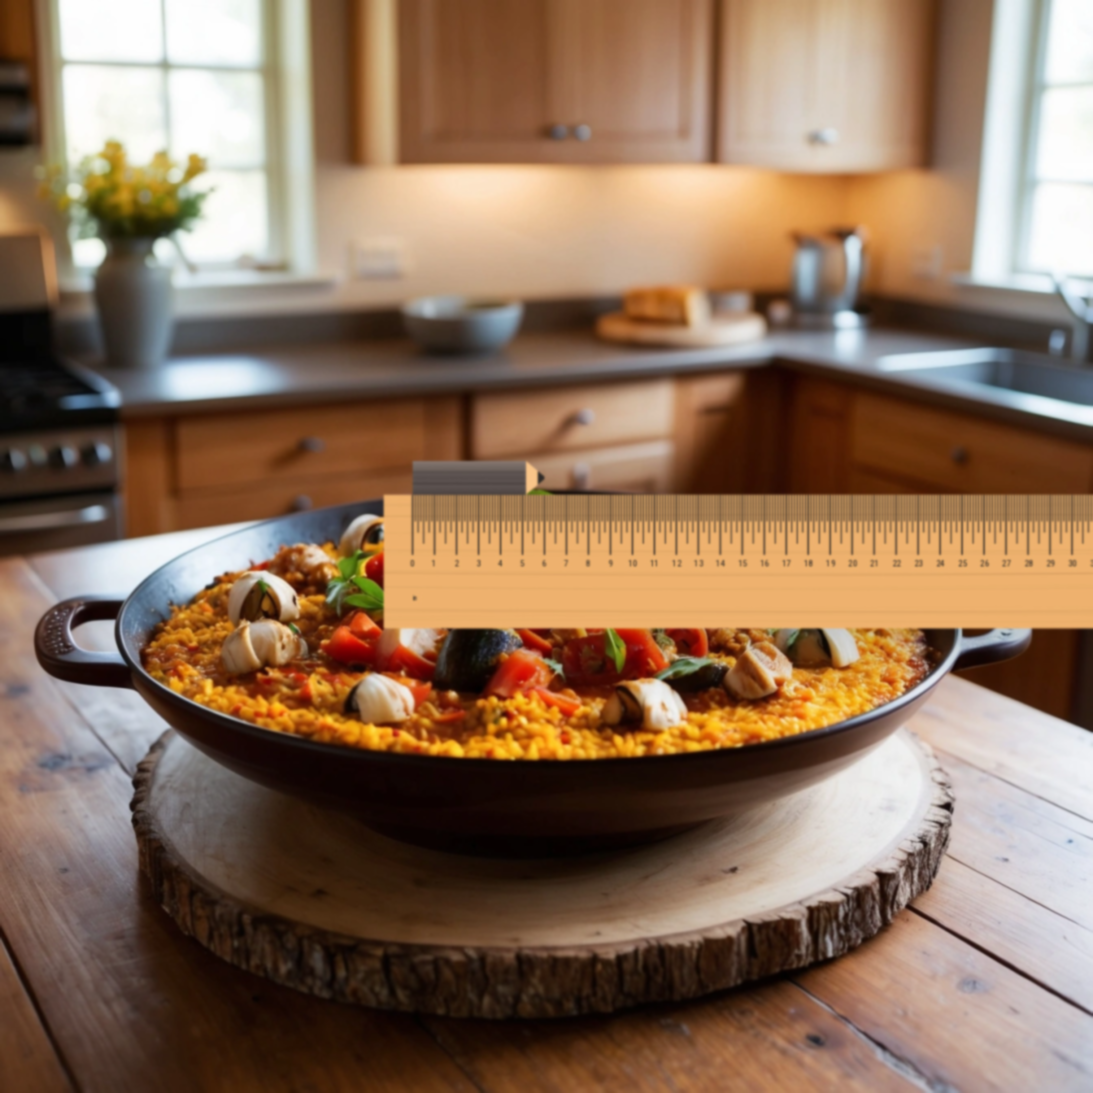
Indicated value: 6 in
